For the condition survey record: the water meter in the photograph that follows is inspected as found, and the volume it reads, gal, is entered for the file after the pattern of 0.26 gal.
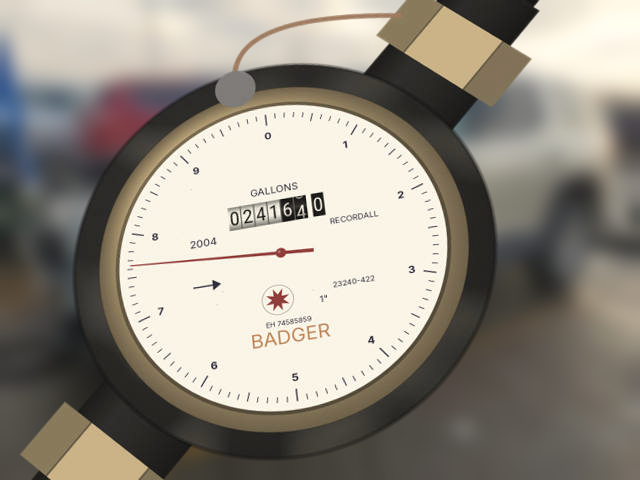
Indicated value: 241637.6 gal
